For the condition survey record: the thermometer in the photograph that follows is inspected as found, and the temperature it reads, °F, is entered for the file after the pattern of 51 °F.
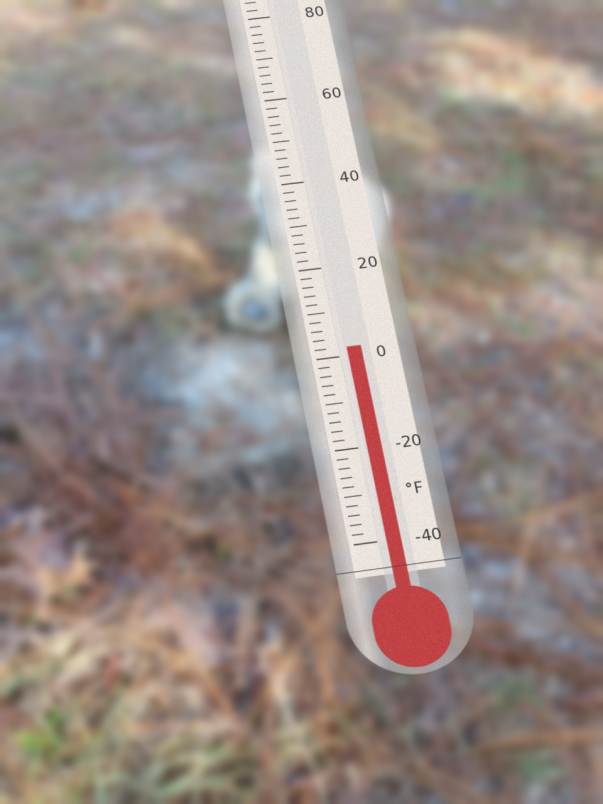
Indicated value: 2 °F
